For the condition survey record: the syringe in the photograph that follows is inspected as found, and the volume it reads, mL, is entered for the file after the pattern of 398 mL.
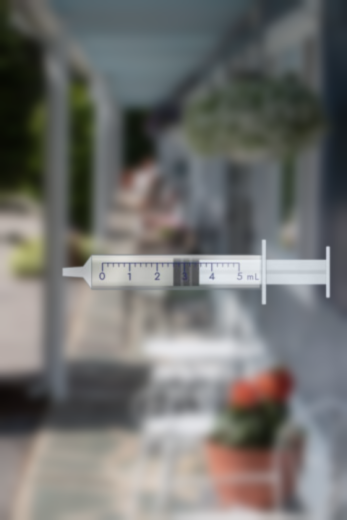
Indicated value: 2.6 mL
